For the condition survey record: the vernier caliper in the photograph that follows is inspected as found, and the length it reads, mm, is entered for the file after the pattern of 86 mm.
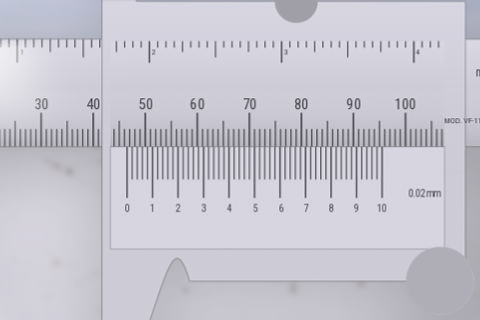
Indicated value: 46.5 mm
